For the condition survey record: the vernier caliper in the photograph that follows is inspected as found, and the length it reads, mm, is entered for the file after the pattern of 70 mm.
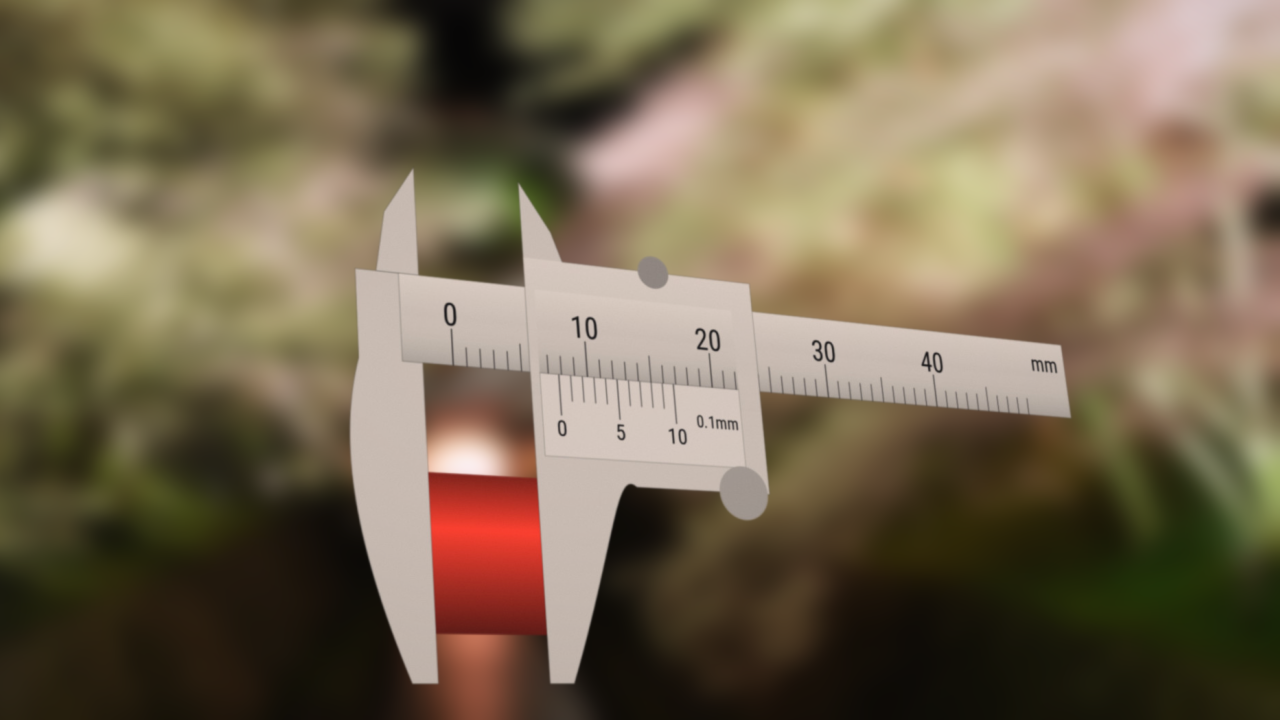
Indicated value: 7.8 mm
